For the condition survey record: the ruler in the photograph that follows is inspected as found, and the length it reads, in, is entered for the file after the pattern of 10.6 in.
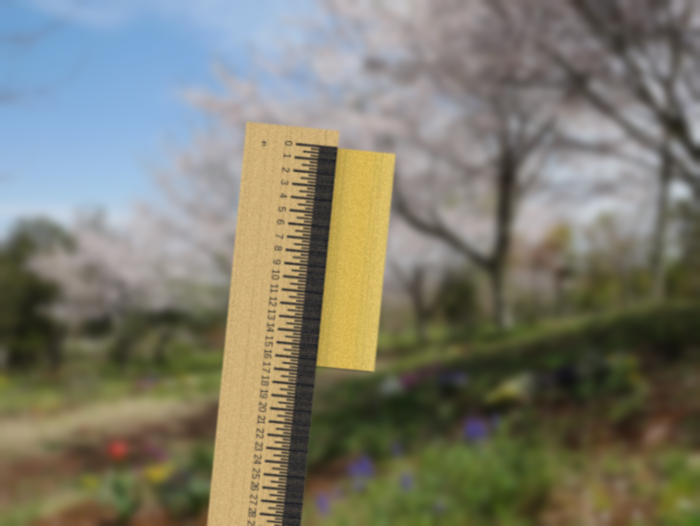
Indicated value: 16.5 in
